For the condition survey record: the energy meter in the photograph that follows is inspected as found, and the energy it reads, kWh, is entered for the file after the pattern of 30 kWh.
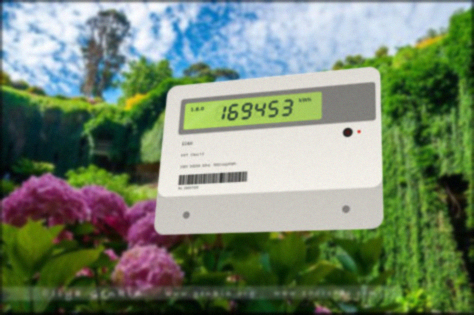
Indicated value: 169453 kWh
